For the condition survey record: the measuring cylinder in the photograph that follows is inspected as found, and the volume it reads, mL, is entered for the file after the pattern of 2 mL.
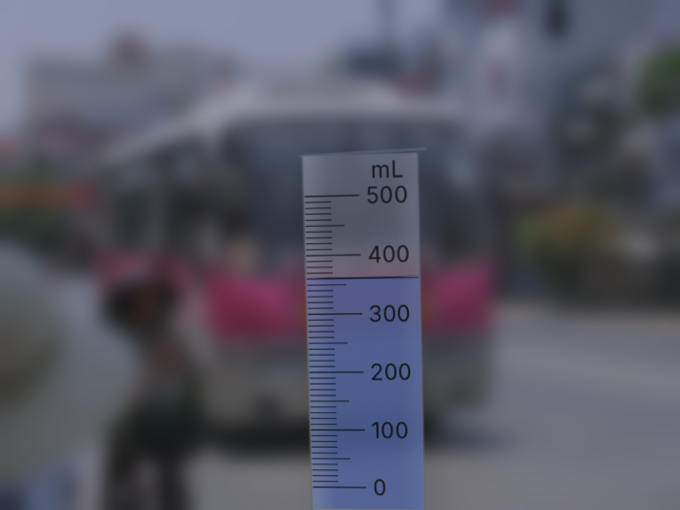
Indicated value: 360 mL
